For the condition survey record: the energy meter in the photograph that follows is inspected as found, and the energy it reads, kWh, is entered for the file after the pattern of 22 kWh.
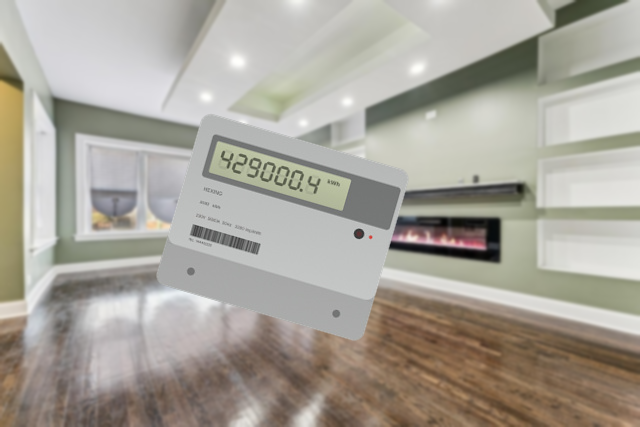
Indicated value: 429000.4 kWh
